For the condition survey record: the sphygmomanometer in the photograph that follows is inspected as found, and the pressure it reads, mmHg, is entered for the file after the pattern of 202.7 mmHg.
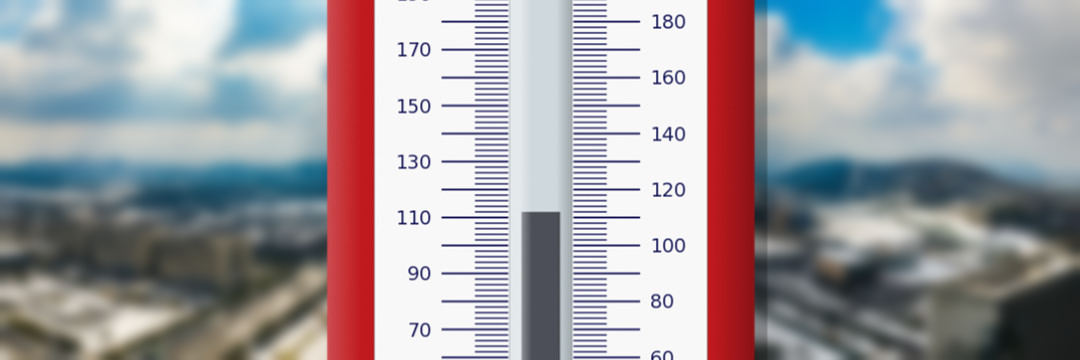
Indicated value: 112 mmHg
